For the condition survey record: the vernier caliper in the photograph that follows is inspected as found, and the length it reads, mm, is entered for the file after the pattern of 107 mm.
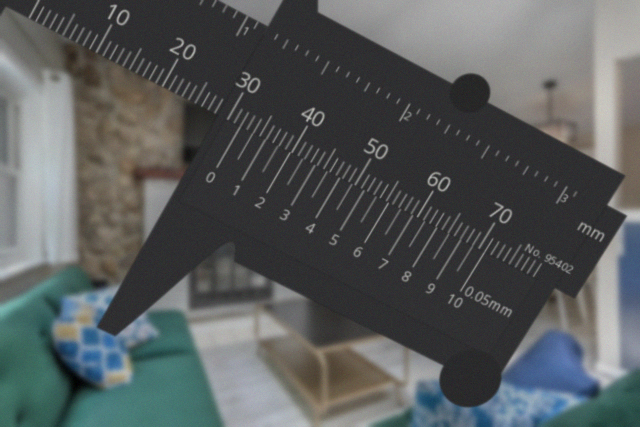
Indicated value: 32.0 mm
